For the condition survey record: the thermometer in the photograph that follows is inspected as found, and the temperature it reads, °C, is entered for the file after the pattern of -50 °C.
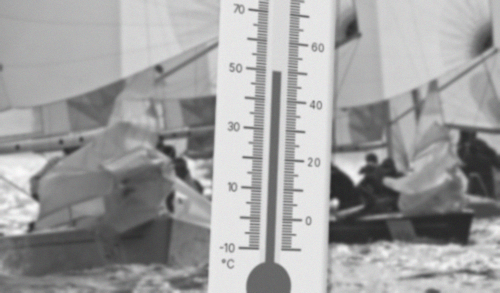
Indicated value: 50 °C
